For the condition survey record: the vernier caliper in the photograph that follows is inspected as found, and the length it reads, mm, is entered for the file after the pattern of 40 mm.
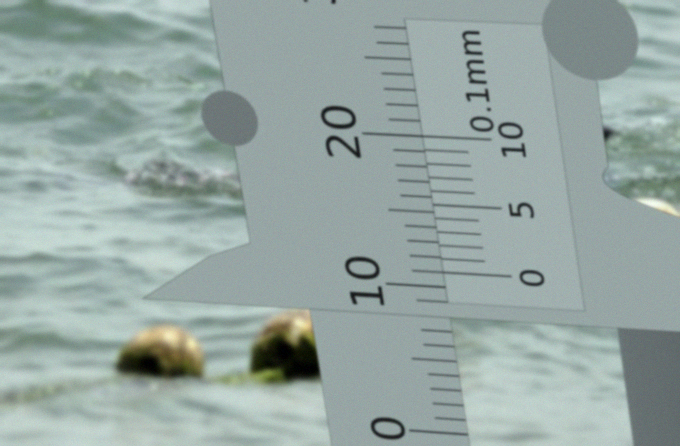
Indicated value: 11.0 mm
